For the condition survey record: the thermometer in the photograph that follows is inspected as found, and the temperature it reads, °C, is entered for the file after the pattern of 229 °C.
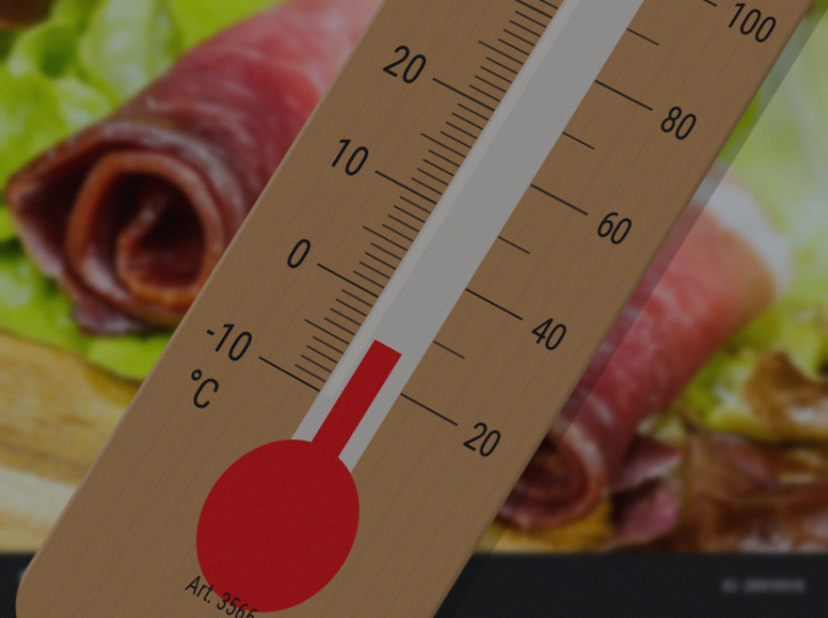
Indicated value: -3.5 °C
